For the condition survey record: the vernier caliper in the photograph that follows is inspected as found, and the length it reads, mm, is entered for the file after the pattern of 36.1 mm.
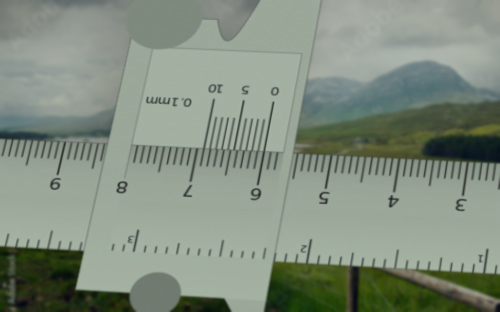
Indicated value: 60.0 mm
